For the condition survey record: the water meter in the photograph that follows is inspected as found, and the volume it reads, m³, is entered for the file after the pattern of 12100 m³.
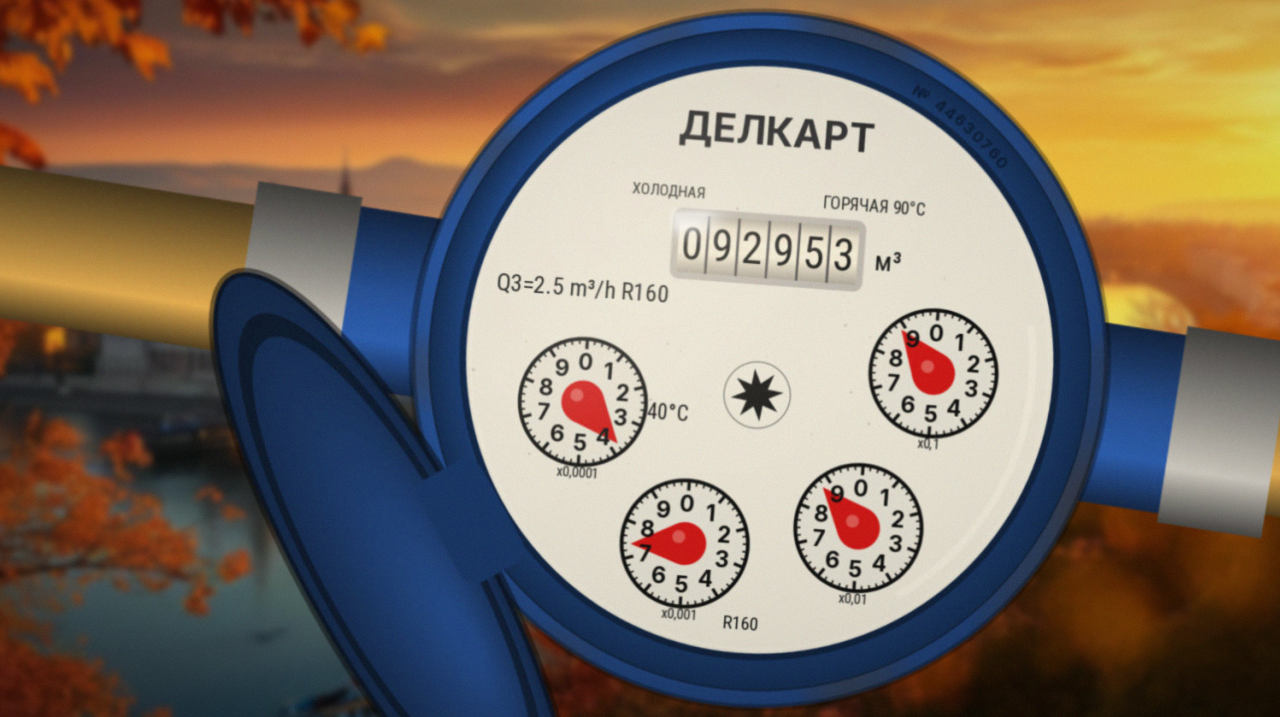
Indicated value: 92953.8873 m³
